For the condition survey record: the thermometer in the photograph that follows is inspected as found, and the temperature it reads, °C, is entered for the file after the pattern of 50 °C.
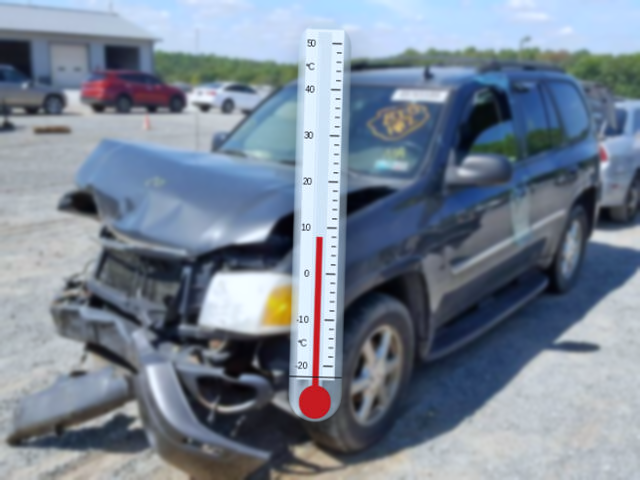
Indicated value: 8 °C
